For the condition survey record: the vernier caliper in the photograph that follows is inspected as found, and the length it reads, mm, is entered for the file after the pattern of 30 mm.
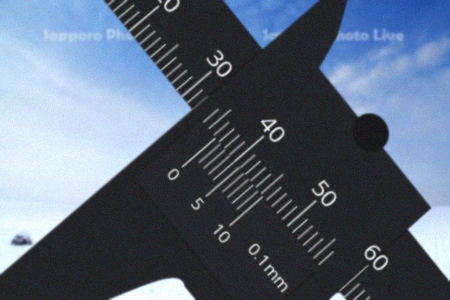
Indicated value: 36.4 mm
